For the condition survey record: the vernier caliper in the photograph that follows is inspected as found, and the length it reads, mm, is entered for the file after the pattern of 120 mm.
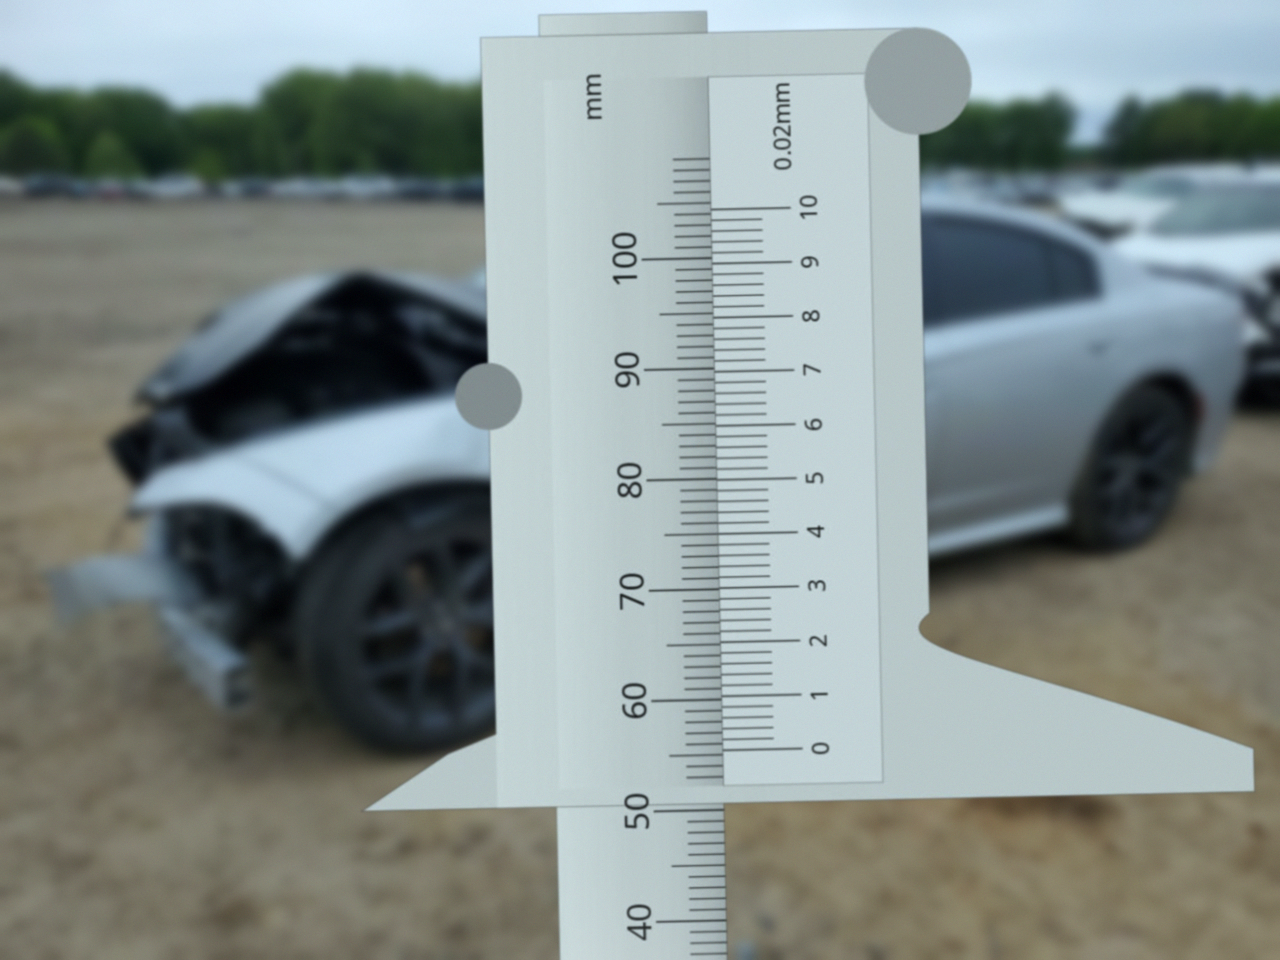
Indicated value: 55.4 mm
